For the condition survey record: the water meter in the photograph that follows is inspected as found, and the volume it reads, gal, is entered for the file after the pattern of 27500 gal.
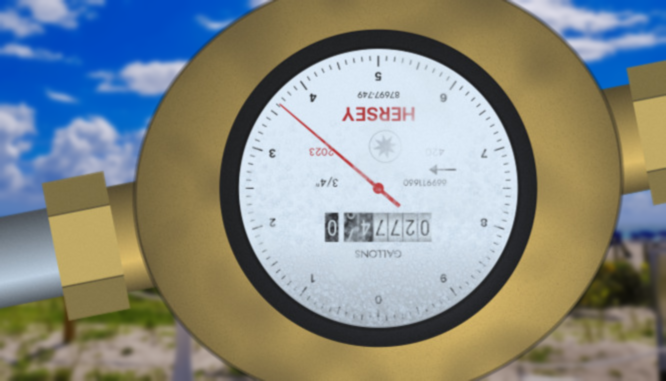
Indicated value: 277473.6 gal
